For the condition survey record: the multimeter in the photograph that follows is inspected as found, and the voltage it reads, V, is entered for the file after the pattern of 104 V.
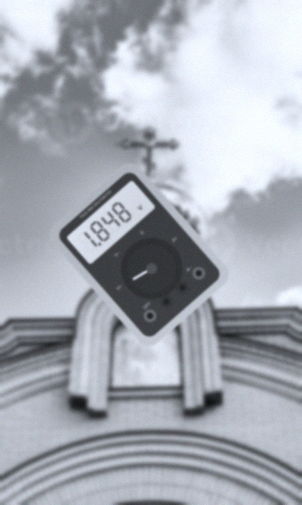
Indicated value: 1.848 V
